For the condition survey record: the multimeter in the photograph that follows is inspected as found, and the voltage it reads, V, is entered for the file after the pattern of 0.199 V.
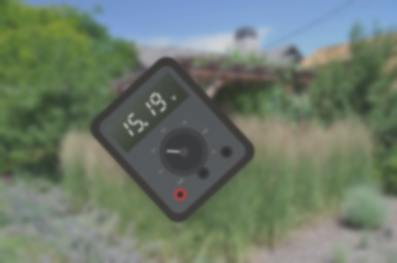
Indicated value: 15.19 V
